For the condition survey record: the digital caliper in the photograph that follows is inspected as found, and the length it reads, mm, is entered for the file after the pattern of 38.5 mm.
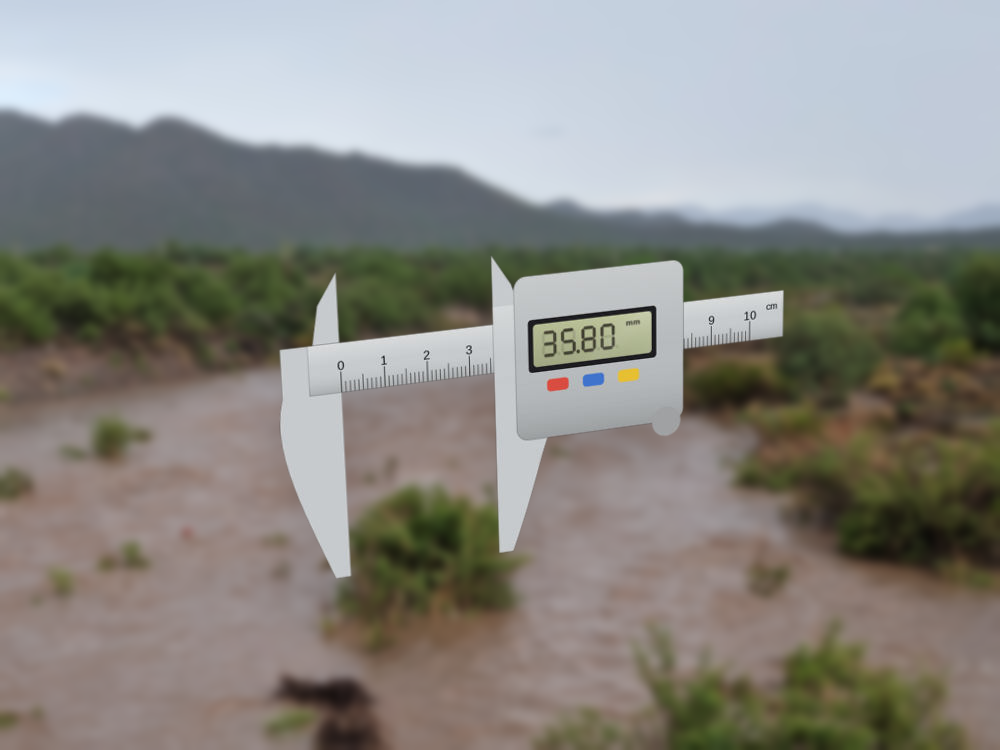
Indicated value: 35.80 mm
